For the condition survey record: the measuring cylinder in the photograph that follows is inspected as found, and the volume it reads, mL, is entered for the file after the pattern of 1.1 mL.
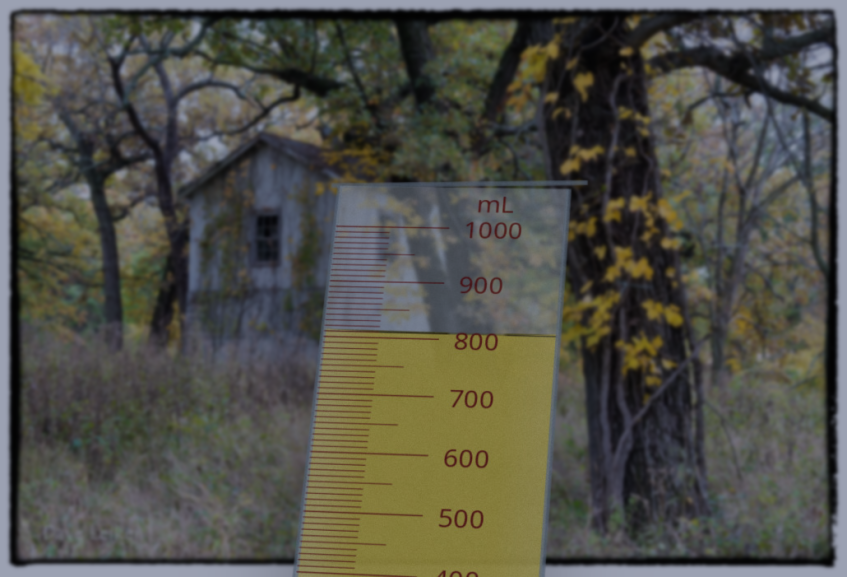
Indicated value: 810 mL
